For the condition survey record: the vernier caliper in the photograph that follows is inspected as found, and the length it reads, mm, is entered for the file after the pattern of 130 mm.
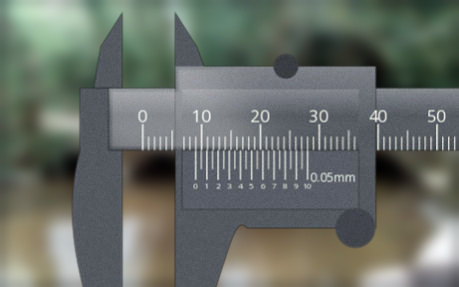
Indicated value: 9.0 mm
